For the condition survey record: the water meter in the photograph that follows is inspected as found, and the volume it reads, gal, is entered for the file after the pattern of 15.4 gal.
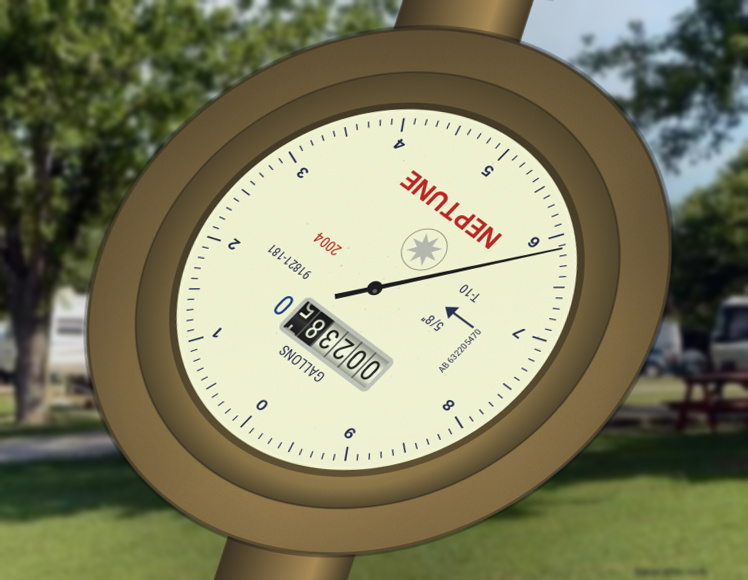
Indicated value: 23846.1 gal
